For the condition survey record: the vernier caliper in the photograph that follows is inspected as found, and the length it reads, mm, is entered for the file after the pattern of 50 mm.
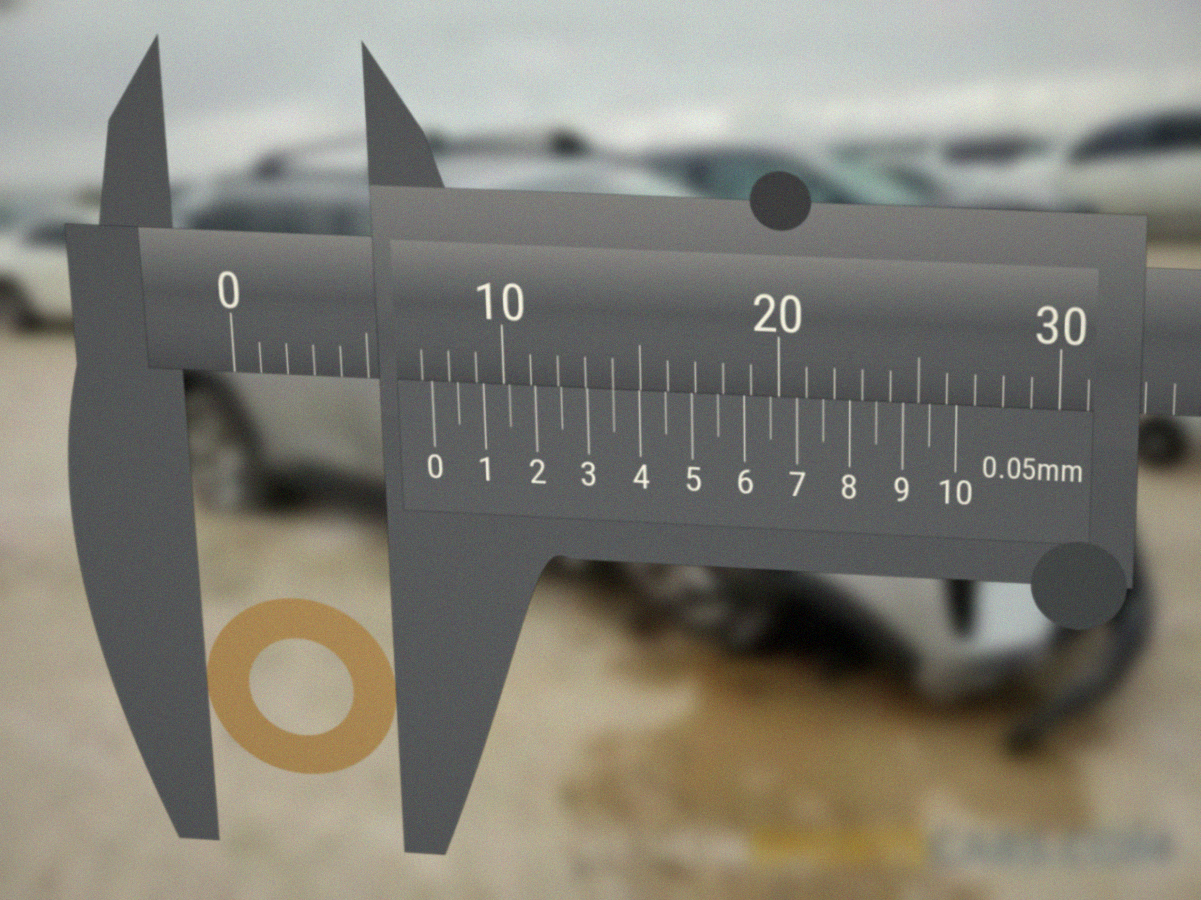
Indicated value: 7.35 mm
